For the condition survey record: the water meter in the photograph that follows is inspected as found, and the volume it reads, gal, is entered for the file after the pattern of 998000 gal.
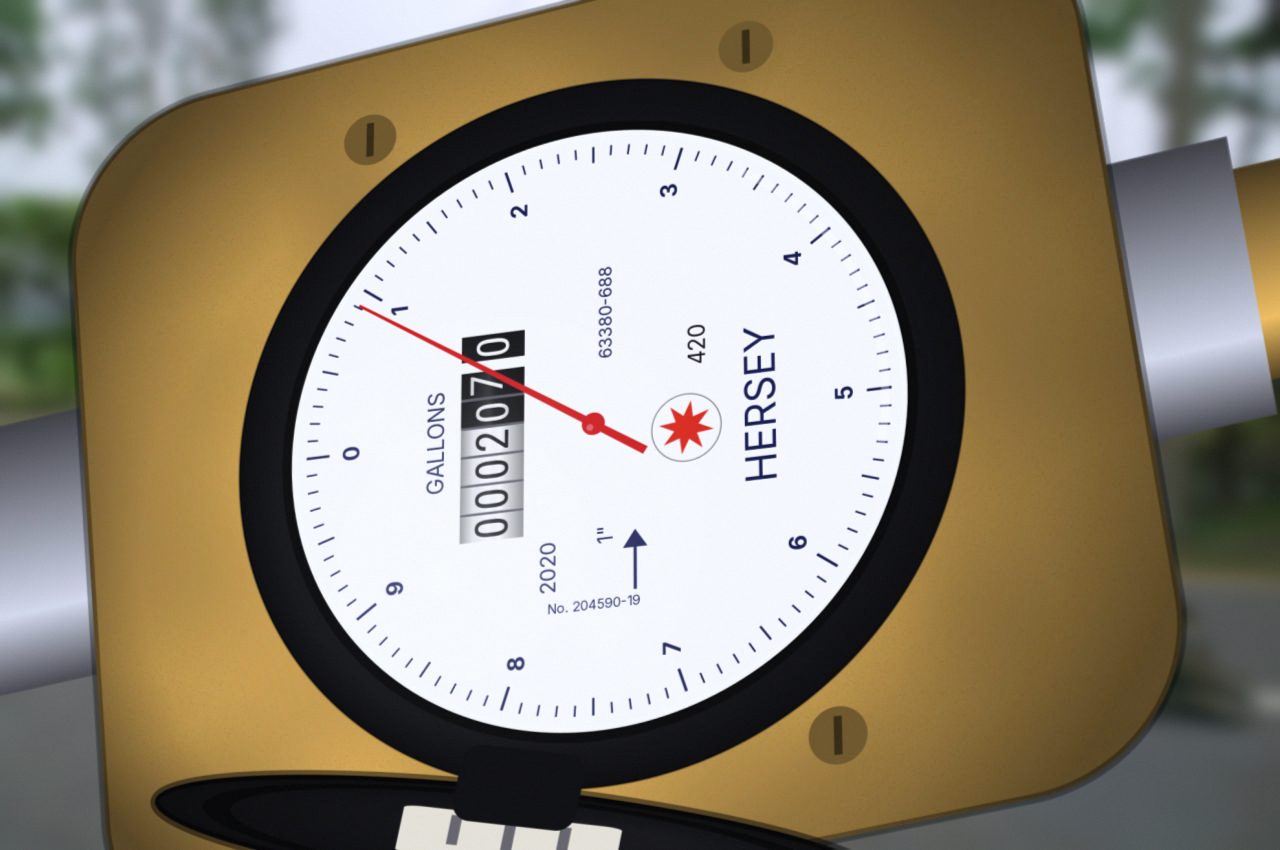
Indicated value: 2070.9 gal
